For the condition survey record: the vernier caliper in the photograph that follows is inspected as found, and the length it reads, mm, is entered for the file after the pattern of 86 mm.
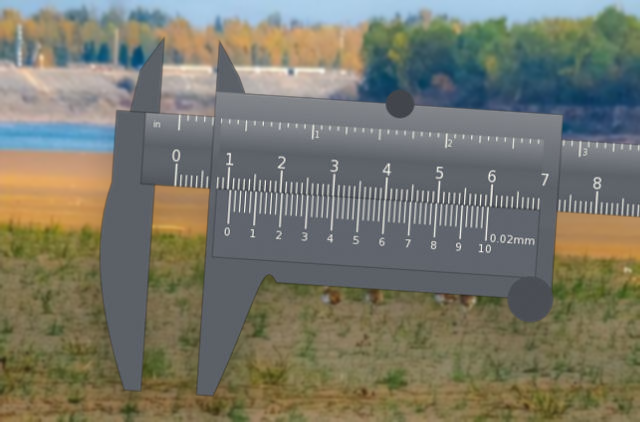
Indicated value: 10.5 mm
